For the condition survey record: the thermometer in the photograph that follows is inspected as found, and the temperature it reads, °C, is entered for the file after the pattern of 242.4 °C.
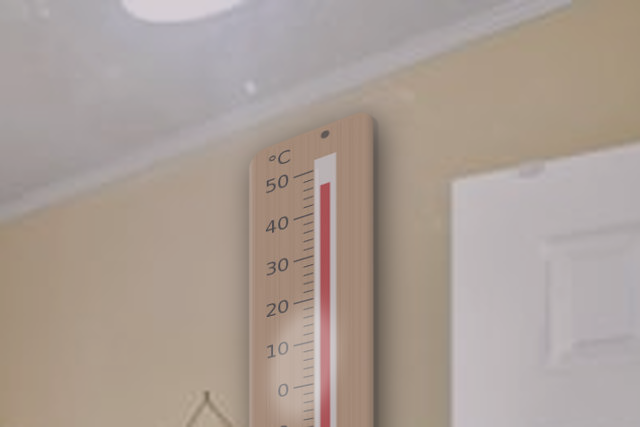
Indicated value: 46 °C
